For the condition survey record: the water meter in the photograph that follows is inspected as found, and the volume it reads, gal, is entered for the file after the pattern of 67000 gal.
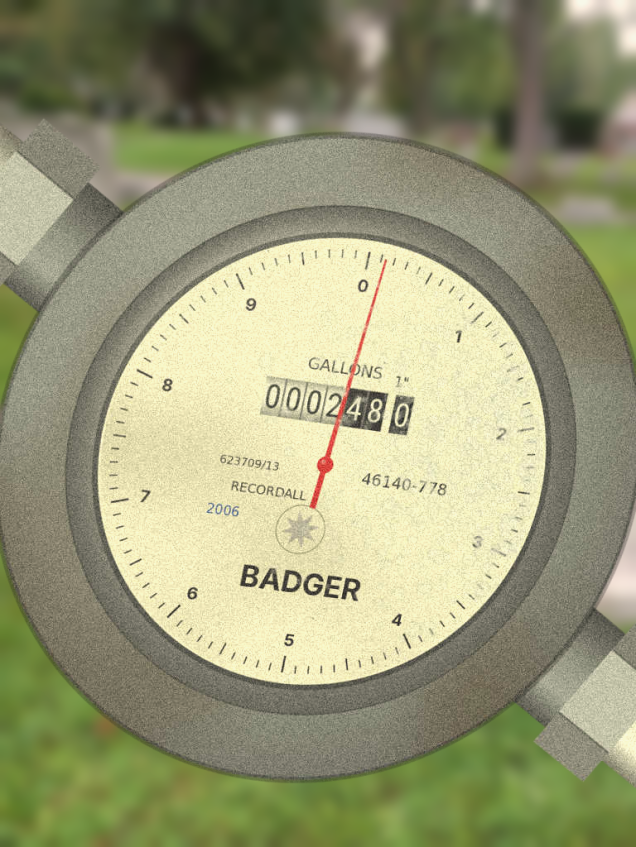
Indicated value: 2480.1 gal
